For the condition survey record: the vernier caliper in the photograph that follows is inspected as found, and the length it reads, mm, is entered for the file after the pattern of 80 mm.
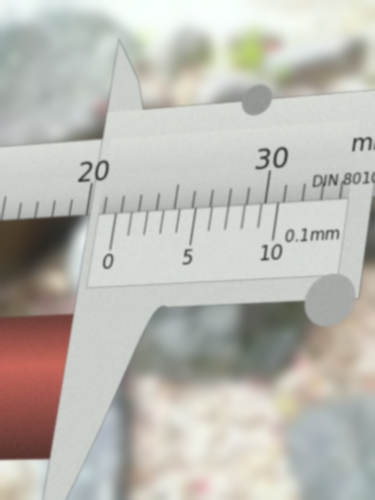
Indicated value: 21.7 mm
